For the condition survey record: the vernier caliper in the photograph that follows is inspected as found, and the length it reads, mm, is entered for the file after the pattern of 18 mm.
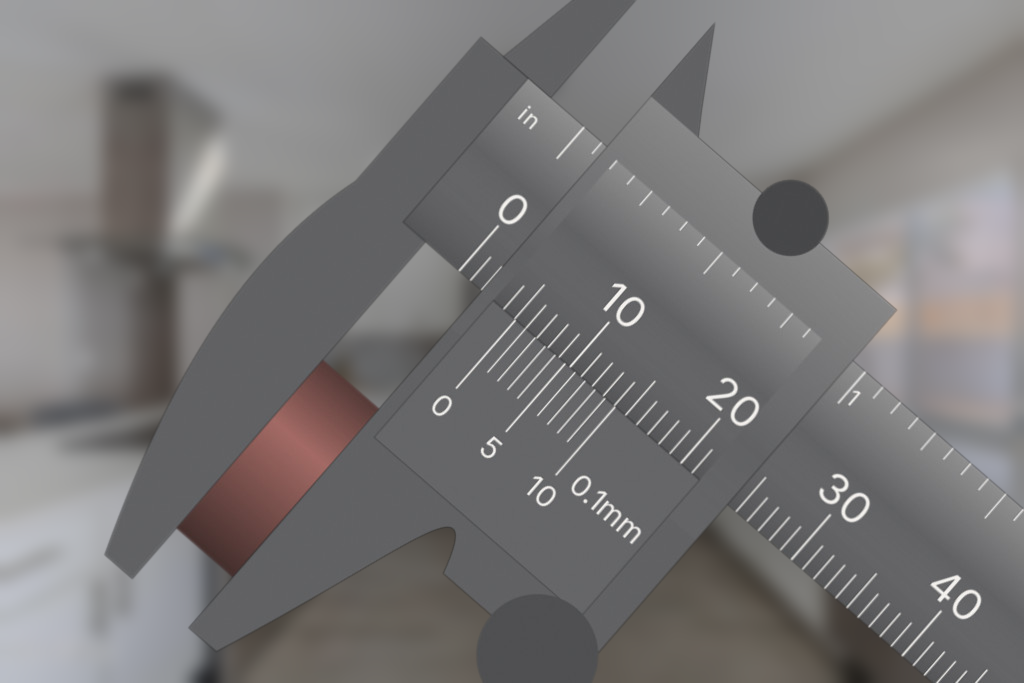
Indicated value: 5.1 mm
